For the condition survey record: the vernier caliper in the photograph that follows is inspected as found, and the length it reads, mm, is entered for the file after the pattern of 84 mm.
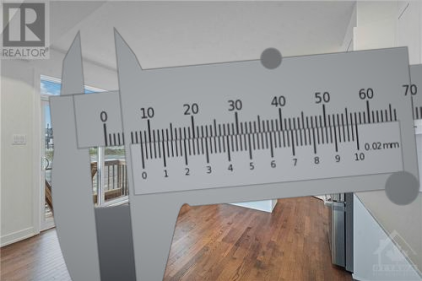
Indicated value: 8.0 mm
